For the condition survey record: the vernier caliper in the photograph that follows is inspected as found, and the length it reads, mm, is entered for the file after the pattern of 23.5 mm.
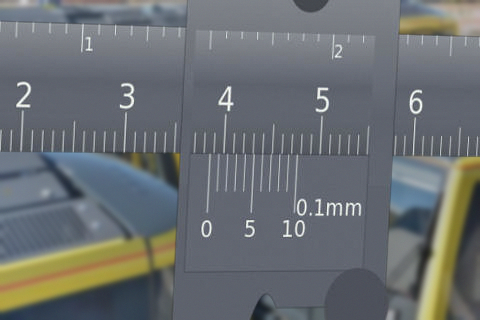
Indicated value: 38.6 mm
